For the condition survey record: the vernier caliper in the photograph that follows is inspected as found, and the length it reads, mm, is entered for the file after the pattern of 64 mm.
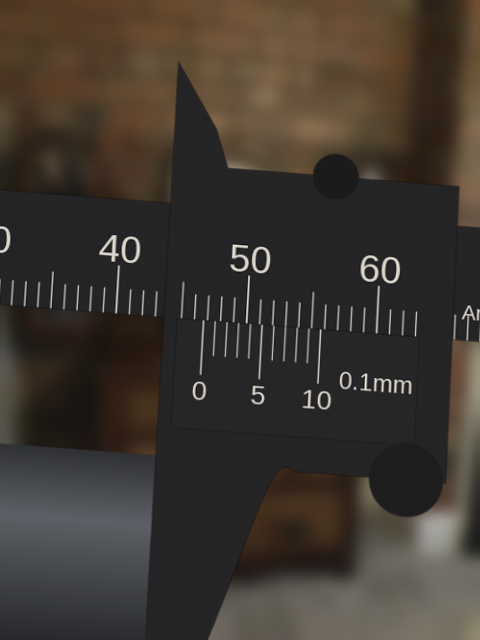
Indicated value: 46.7 mm
